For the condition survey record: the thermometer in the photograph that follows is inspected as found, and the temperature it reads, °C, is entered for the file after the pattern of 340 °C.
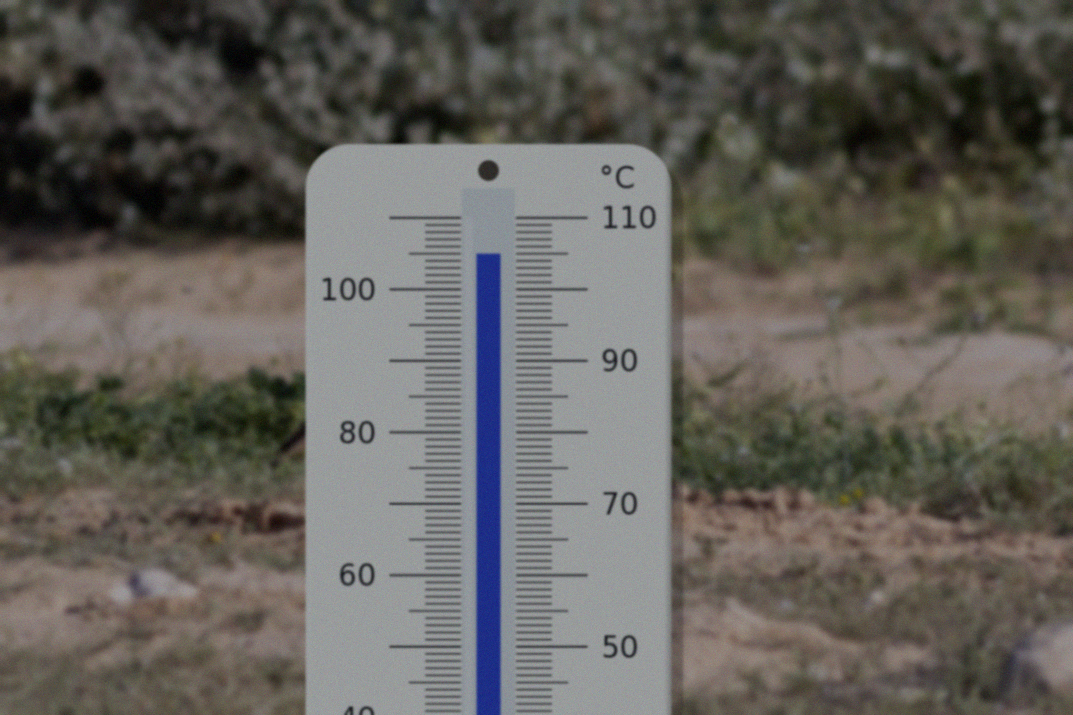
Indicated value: 105 °C
